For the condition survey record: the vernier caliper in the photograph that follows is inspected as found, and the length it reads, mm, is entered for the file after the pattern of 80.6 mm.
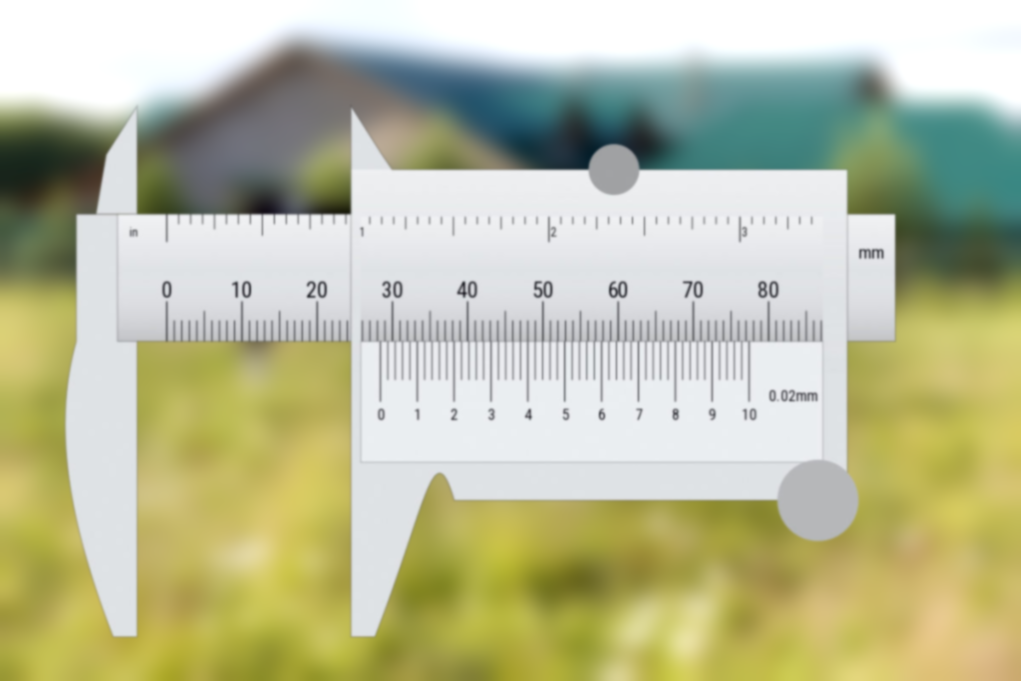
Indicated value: 28.4 mm
